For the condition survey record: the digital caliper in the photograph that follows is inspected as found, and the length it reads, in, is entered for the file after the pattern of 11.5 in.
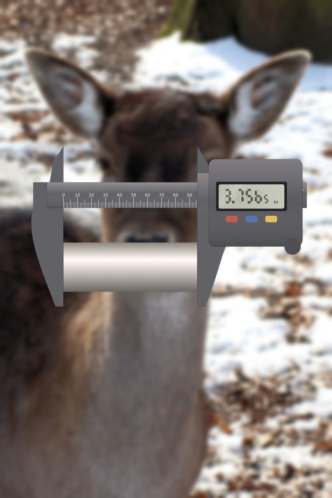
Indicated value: 3.7565 in
